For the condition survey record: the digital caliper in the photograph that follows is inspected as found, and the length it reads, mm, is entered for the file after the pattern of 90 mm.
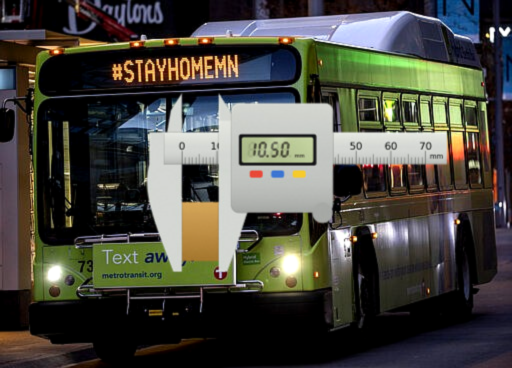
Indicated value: 10.50 mm
